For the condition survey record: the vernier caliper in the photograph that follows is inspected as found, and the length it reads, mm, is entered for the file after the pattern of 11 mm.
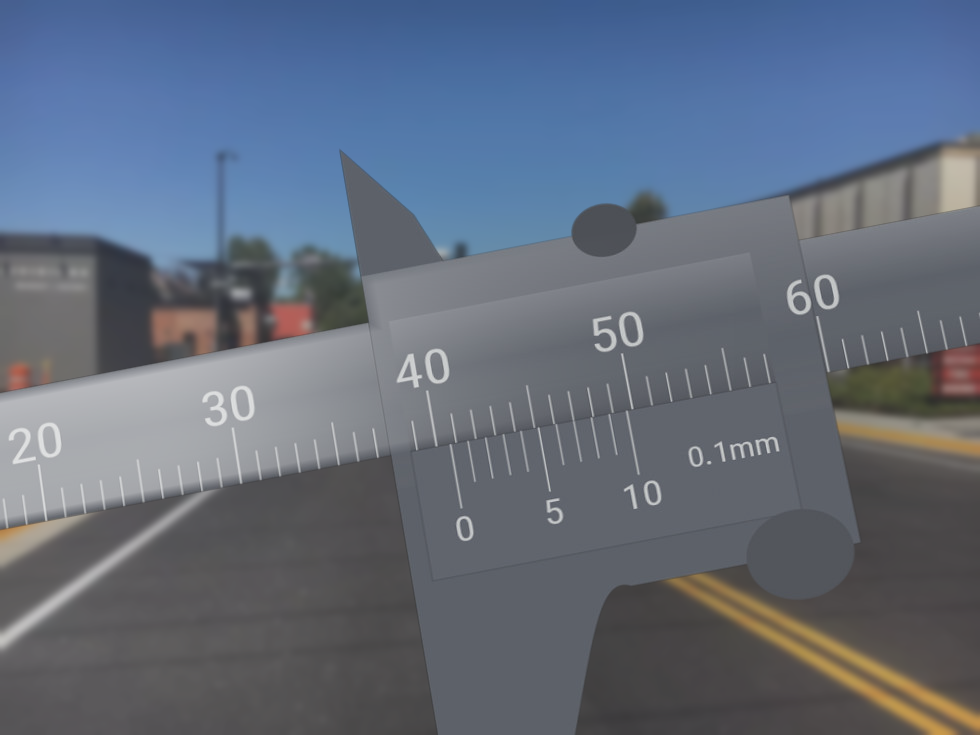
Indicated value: 40.7 mm
